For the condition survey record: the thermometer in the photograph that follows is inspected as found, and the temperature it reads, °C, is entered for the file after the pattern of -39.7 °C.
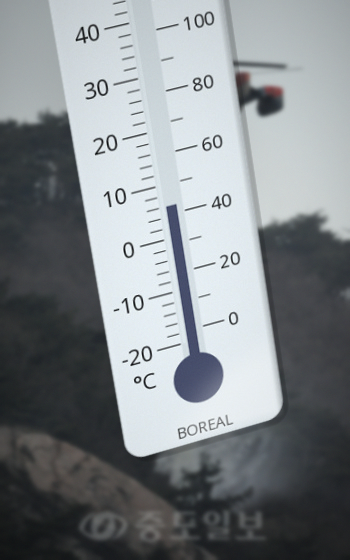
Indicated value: 6 °C
